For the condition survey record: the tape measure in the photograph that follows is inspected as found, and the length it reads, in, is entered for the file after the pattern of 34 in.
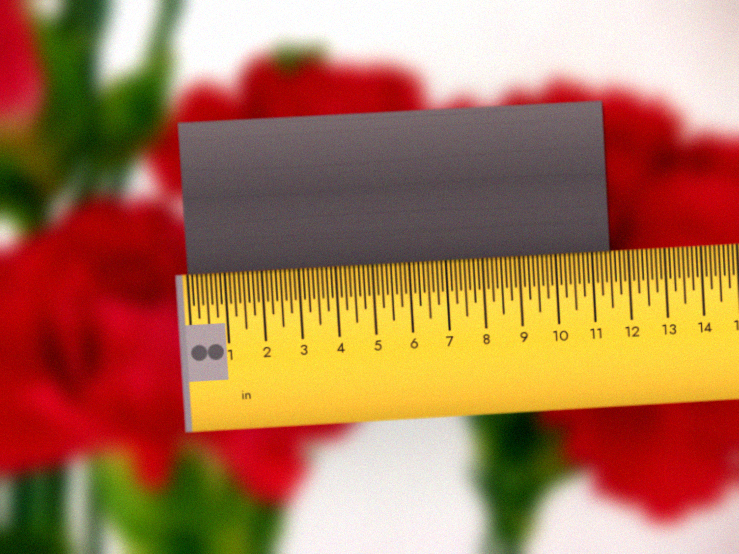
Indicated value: 11.5 in
